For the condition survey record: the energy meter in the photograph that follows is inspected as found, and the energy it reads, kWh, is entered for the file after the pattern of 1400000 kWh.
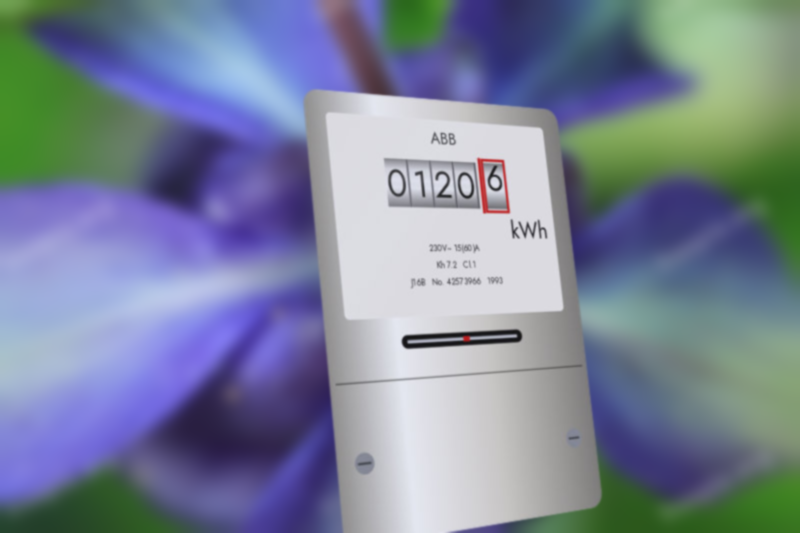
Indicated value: 120.6 kWh
